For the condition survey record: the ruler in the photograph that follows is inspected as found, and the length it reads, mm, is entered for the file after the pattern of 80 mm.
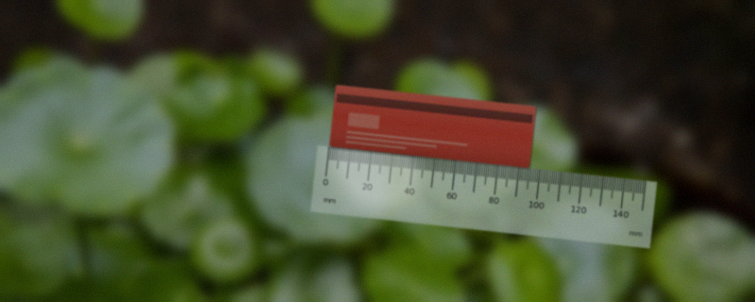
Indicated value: 95 mm
